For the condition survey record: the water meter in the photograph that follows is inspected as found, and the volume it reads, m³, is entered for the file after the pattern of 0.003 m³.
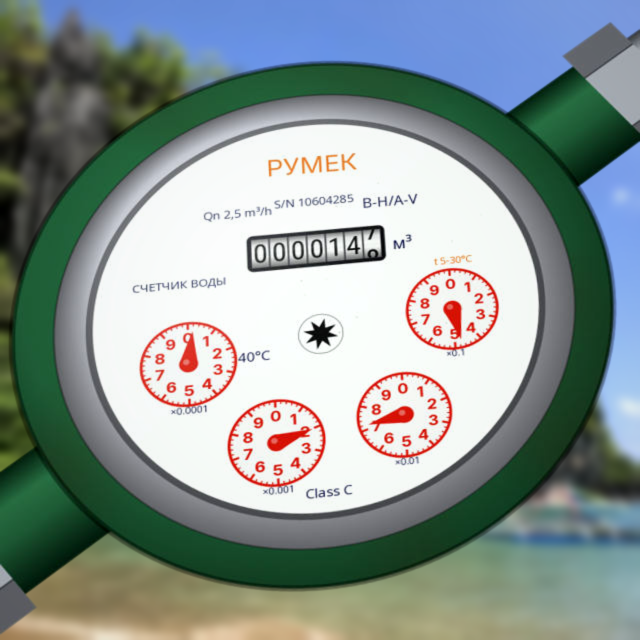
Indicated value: 147.4720 m³
